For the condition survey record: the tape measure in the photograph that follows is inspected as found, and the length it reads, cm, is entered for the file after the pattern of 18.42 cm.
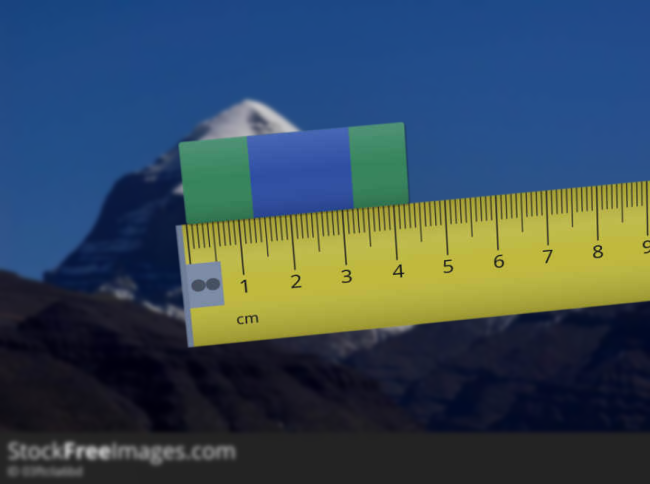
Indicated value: 4.3 cm
